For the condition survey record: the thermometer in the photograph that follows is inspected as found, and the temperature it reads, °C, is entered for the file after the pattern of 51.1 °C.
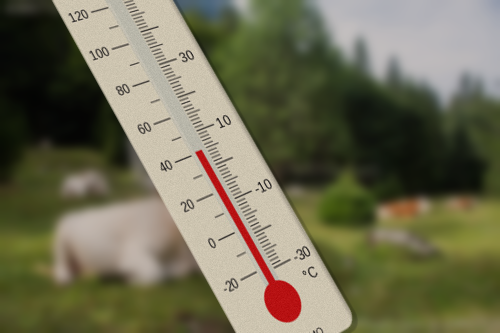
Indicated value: 5 °C
